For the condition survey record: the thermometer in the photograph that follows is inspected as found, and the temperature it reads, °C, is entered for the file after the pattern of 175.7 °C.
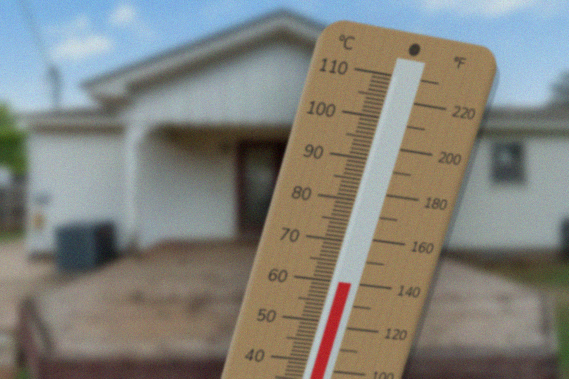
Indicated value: 60 °C
